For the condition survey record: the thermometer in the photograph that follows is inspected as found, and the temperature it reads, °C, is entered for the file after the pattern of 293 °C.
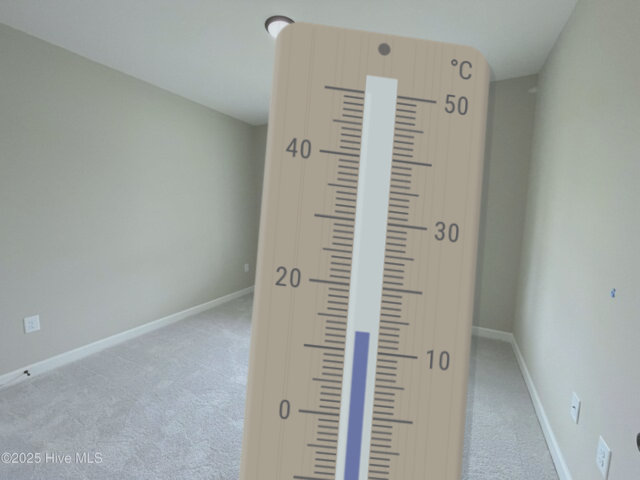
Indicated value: 13 °C
